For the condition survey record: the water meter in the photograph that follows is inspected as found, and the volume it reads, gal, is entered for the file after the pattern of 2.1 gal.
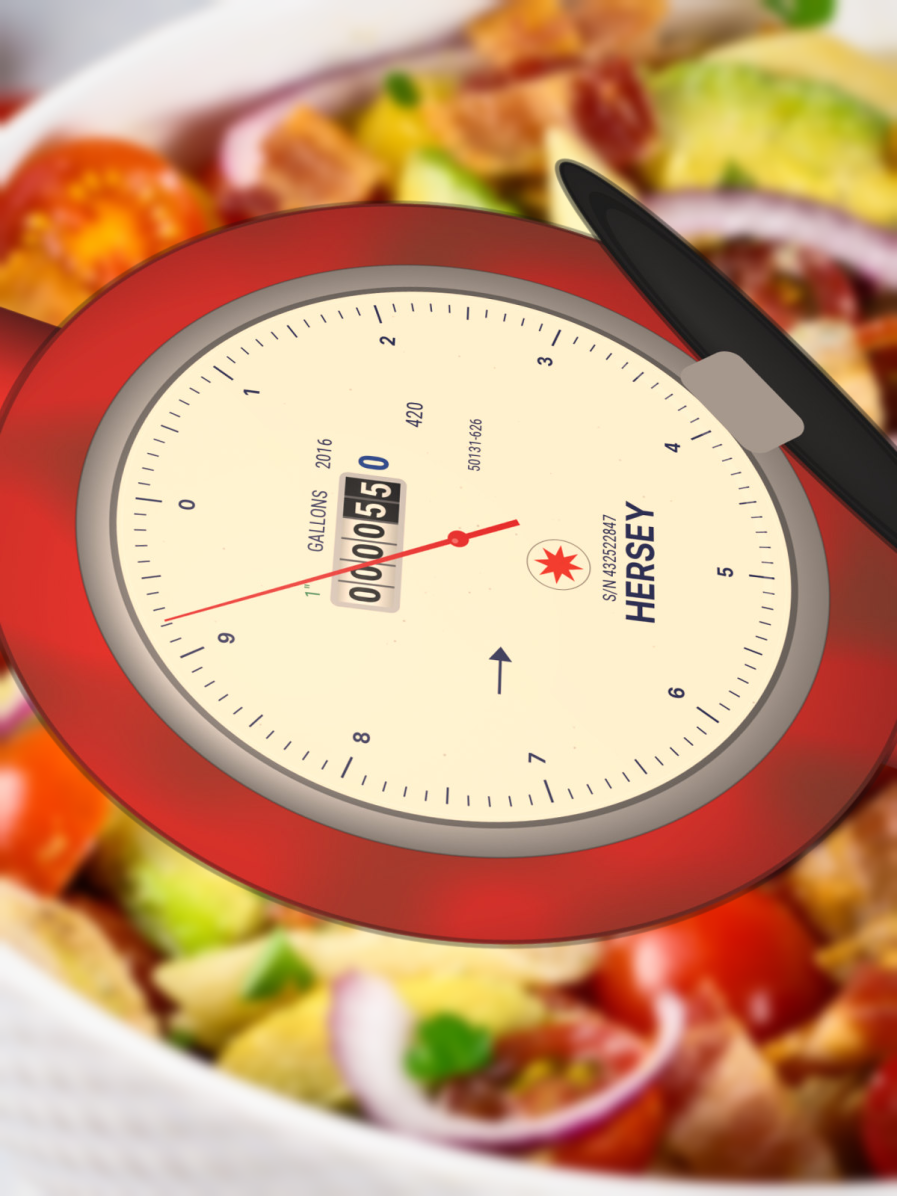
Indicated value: 549.2 gal
